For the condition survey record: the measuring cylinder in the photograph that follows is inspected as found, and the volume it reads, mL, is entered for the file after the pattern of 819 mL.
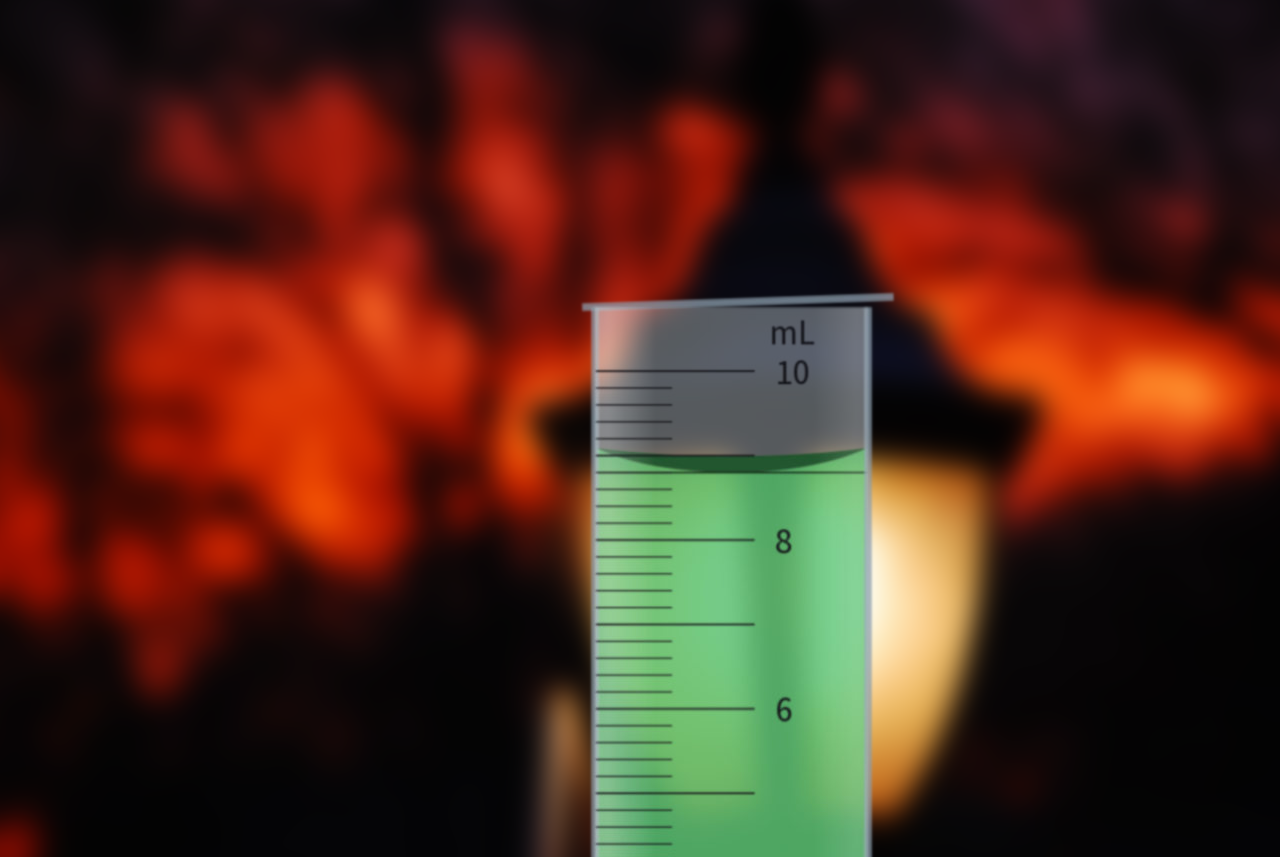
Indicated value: 8.8 mL
